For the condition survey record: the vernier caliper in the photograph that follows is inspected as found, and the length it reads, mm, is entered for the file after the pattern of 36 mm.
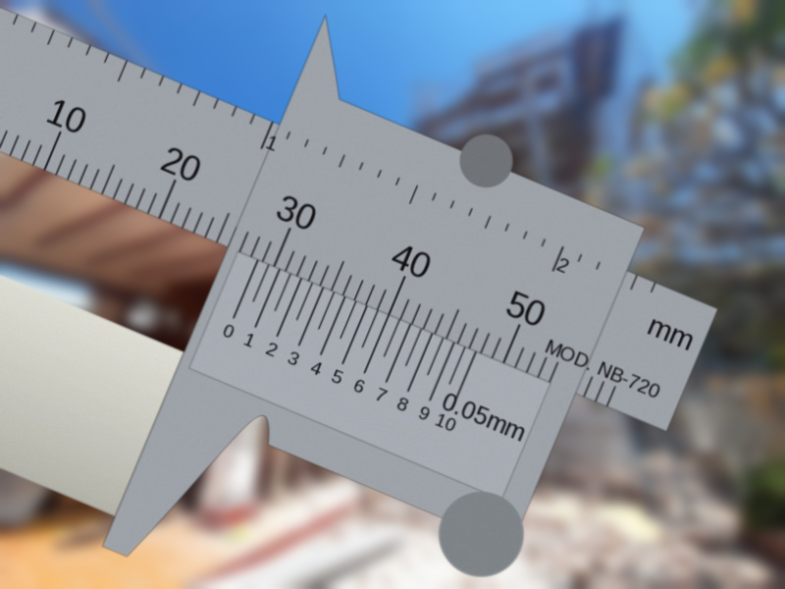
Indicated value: 28.6 mm
